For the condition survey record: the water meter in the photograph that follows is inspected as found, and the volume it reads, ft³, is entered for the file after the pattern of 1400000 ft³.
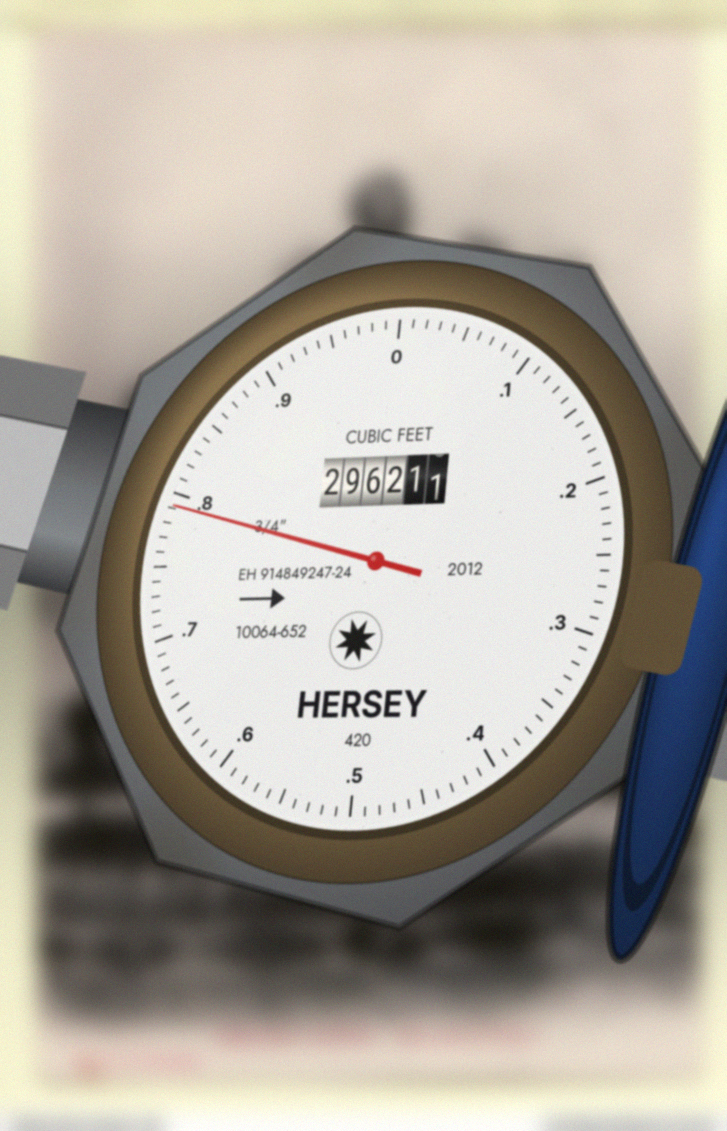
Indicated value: 296210.79 ft³
